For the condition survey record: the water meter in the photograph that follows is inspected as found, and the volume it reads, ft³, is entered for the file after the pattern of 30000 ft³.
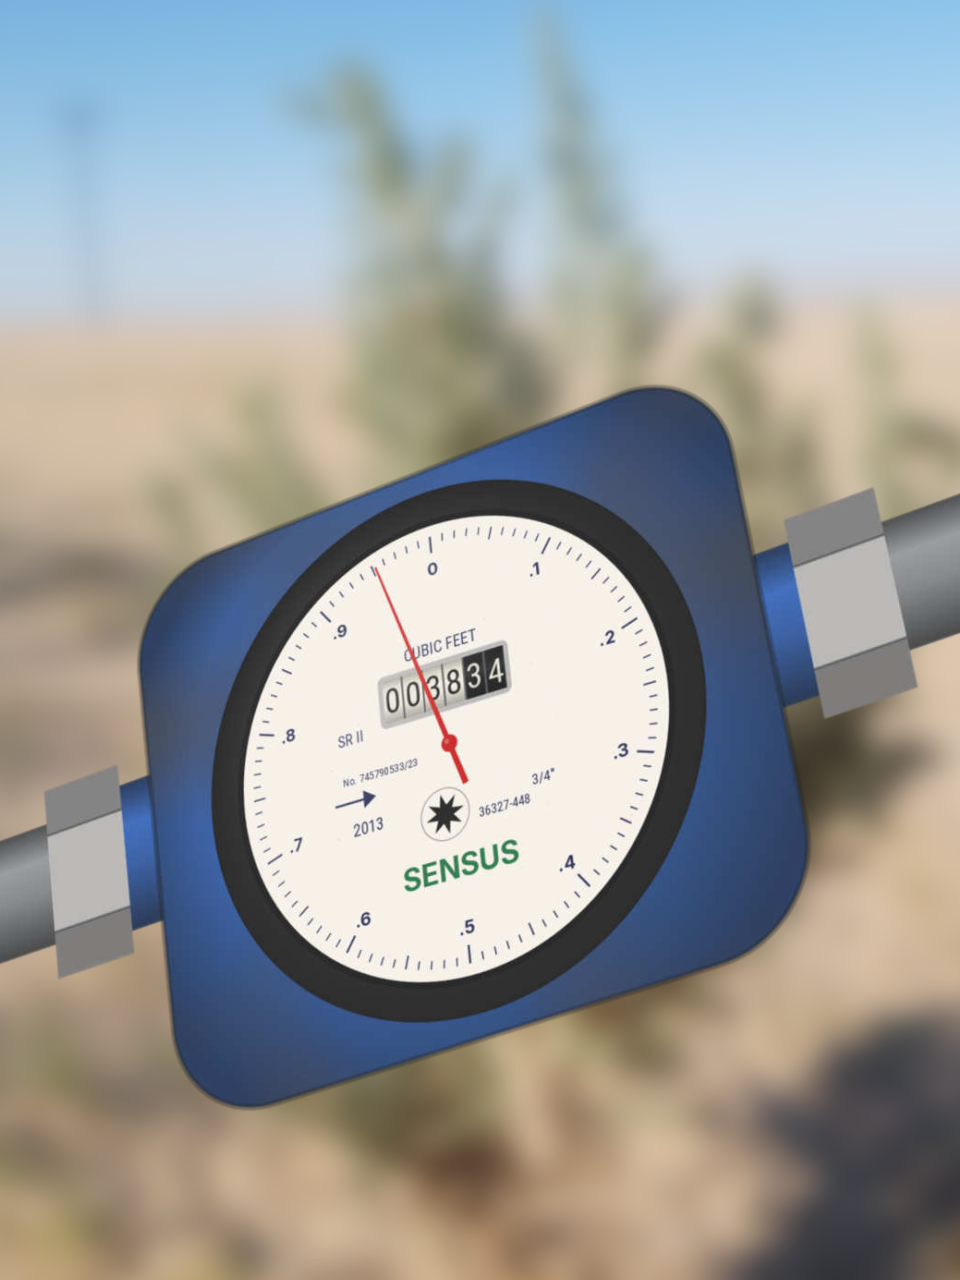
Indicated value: 3833.95 ft³
